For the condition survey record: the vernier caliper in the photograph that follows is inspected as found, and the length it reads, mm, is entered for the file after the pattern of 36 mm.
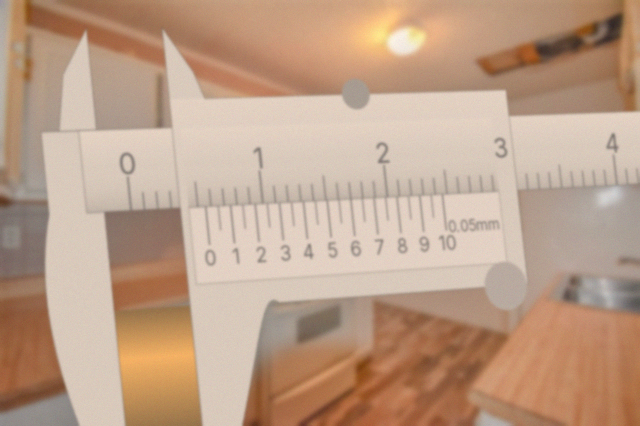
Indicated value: 5.6 mm
